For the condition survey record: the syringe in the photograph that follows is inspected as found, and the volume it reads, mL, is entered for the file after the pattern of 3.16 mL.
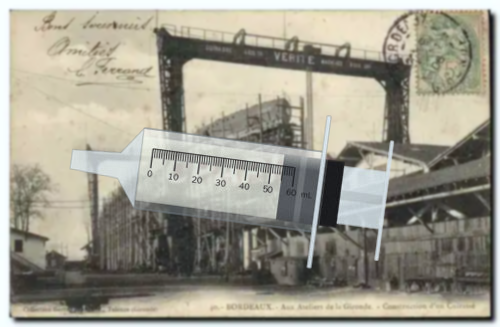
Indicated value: 55 mL
